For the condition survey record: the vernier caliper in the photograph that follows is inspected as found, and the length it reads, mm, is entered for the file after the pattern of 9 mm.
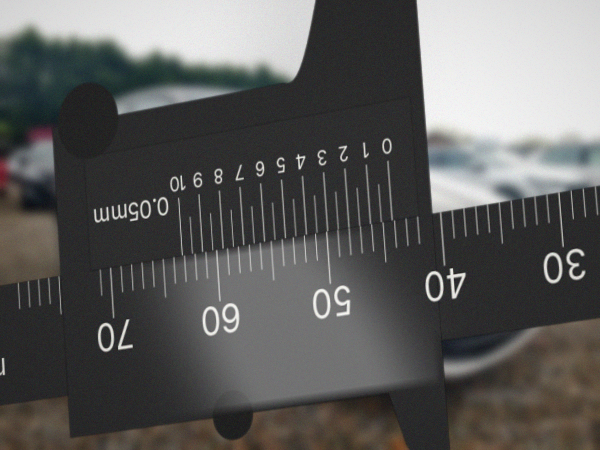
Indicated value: 44.2 mm
